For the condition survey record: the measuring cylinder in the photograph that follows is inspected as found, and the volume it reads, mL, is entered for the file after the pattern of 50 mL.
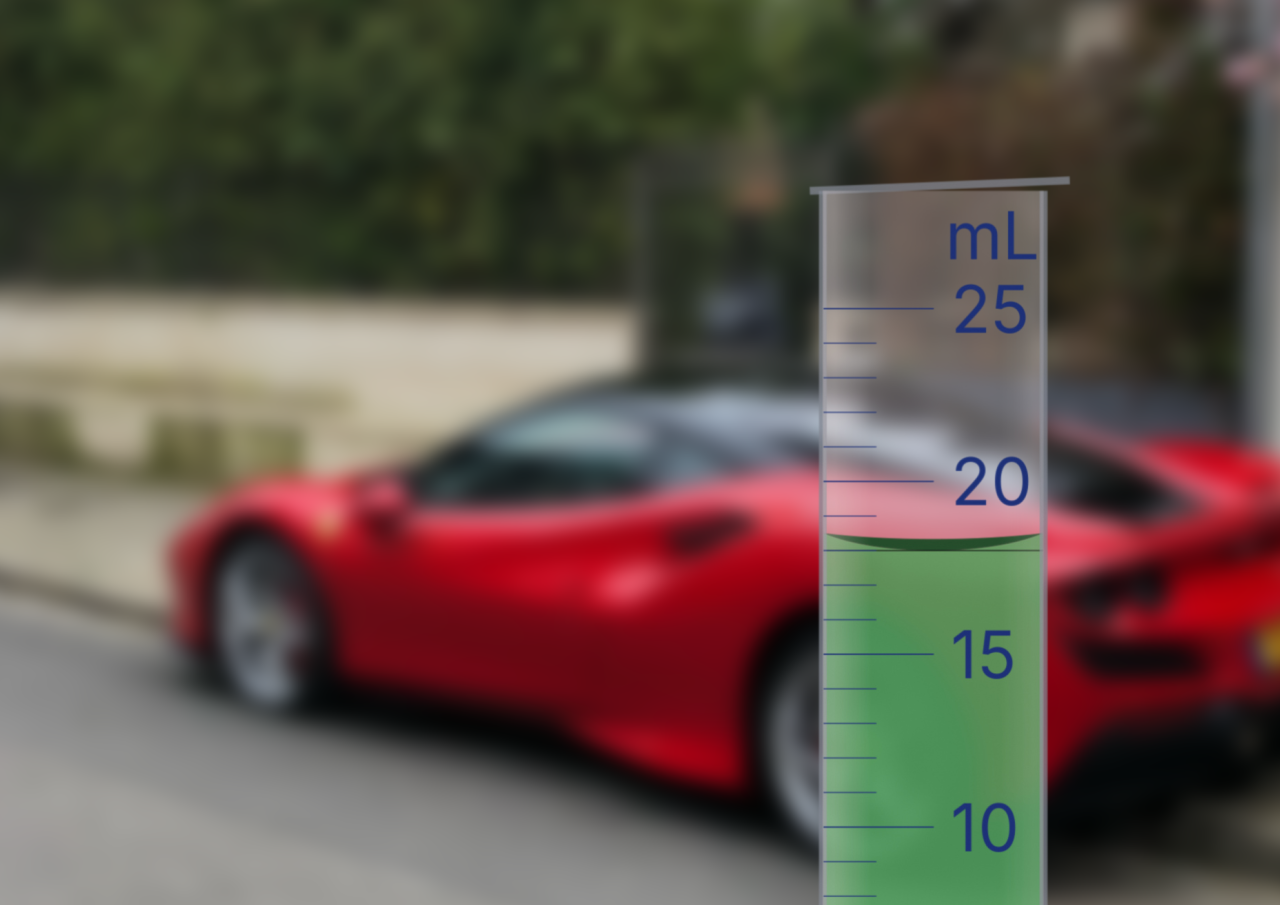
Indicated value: 18 mL
